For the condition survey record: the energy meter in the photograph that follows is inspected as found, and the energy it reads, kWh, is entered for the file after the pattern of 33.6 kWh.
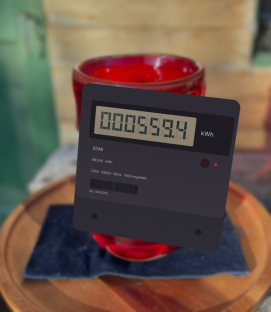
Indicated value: 559.4 kWh
